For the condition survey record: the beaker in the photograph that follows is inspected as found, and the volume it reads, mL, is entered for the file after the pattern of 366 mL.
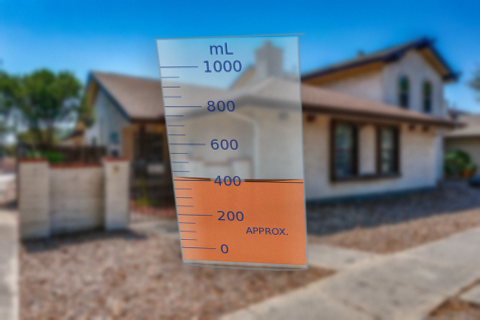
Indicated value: 400 mL
